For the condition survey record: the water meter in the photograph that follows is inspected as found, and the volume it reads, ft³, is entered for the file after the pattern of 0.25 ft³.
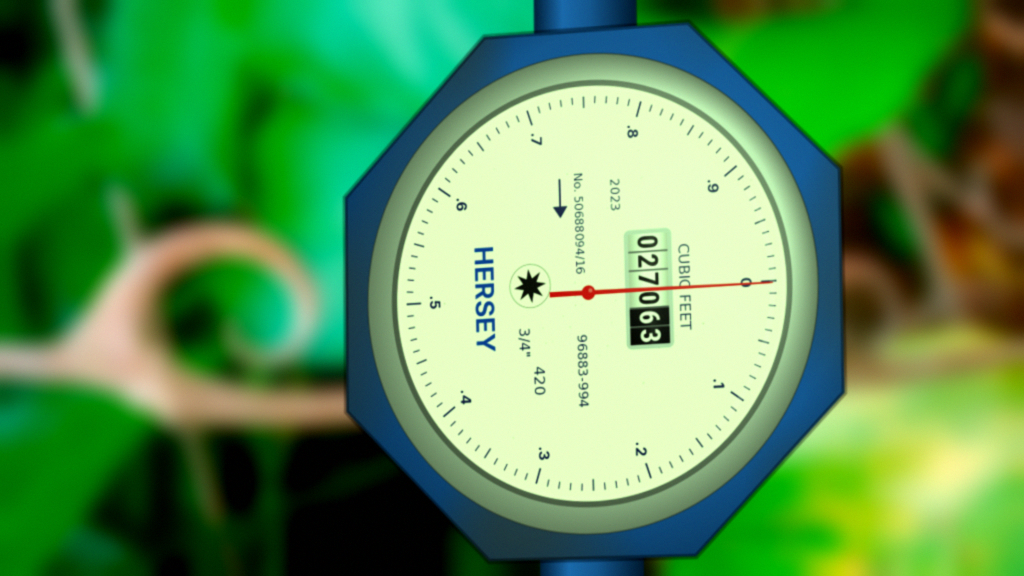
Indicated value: 27063.00 ft³
